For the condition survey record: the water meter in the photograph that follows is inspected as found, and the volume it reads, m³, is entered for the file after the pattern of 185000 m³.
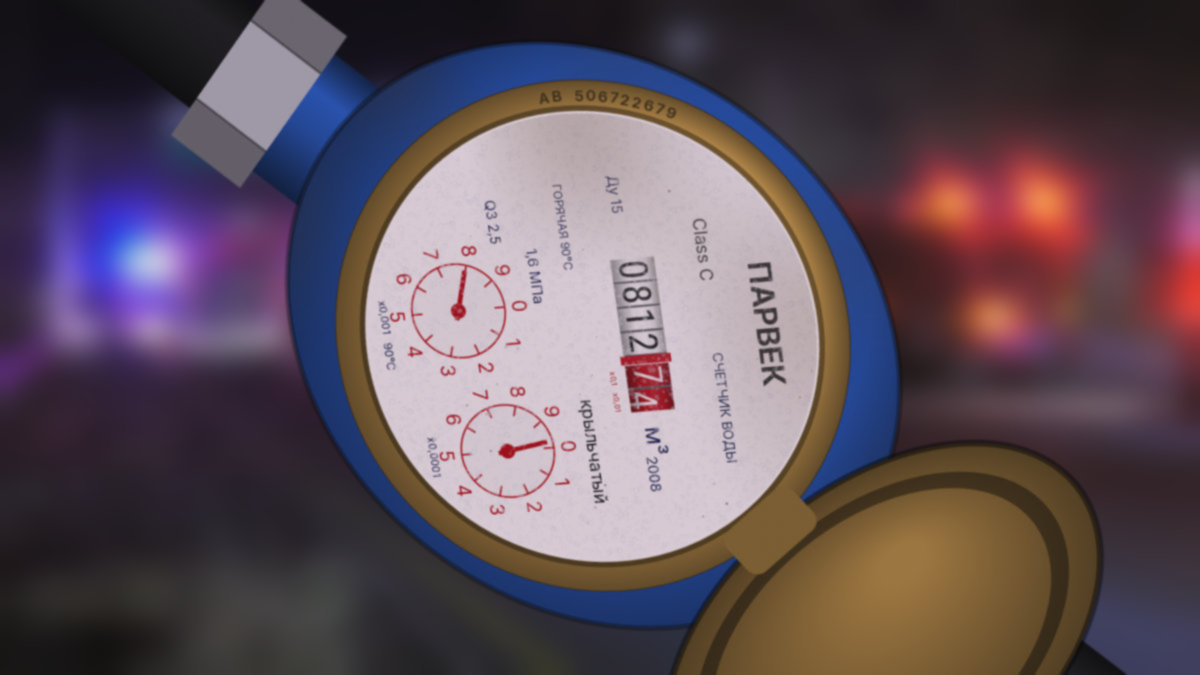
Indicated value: 812.7379 m³
